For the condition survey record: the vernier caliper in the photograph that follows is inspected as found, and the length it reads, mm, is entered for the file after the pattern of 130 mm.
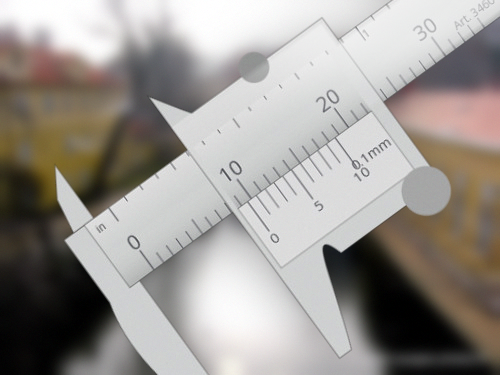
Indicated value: 9.6 mm
